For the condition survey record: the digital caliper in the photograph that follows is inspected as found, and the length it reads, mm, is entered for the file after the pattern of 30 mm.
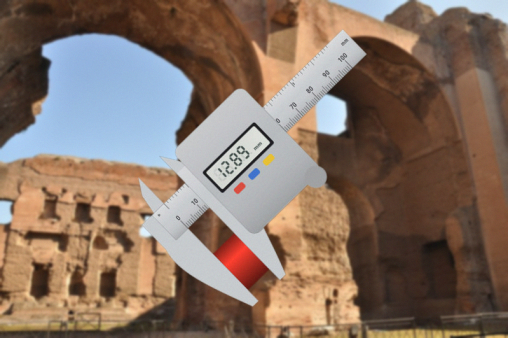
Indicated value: 12.89 mm
